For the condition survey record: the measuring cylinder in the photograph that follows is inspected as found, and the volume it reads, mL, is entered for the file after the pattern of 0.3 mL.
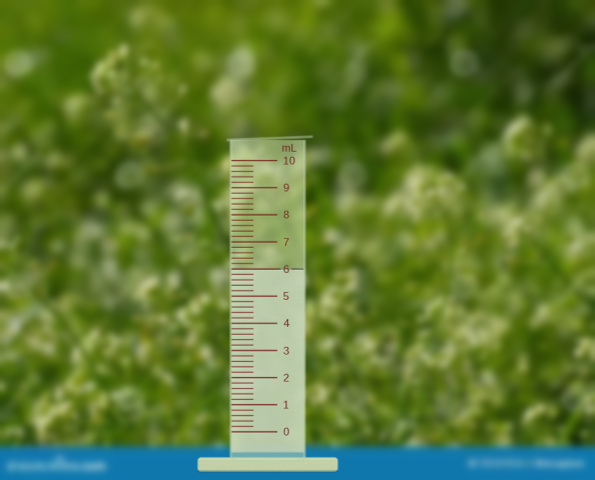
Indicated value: 6 mL
